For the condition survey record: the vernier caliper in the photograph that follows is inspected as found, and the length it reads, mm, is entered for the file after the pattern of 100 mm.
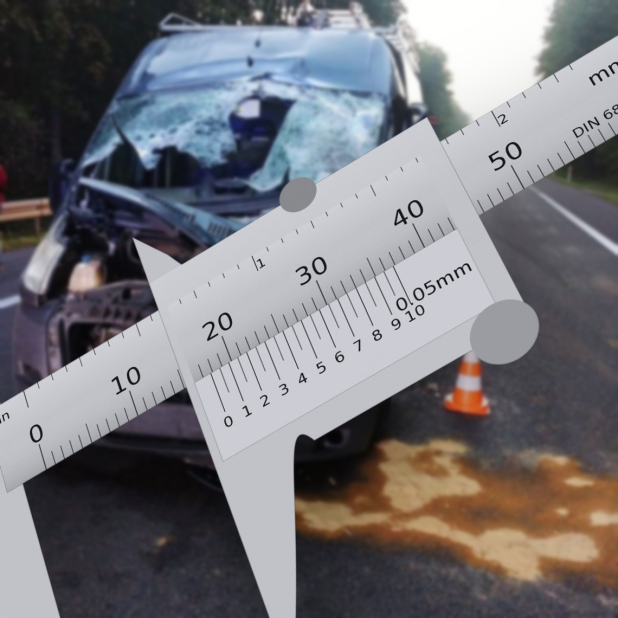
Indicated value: 17.8 mm
